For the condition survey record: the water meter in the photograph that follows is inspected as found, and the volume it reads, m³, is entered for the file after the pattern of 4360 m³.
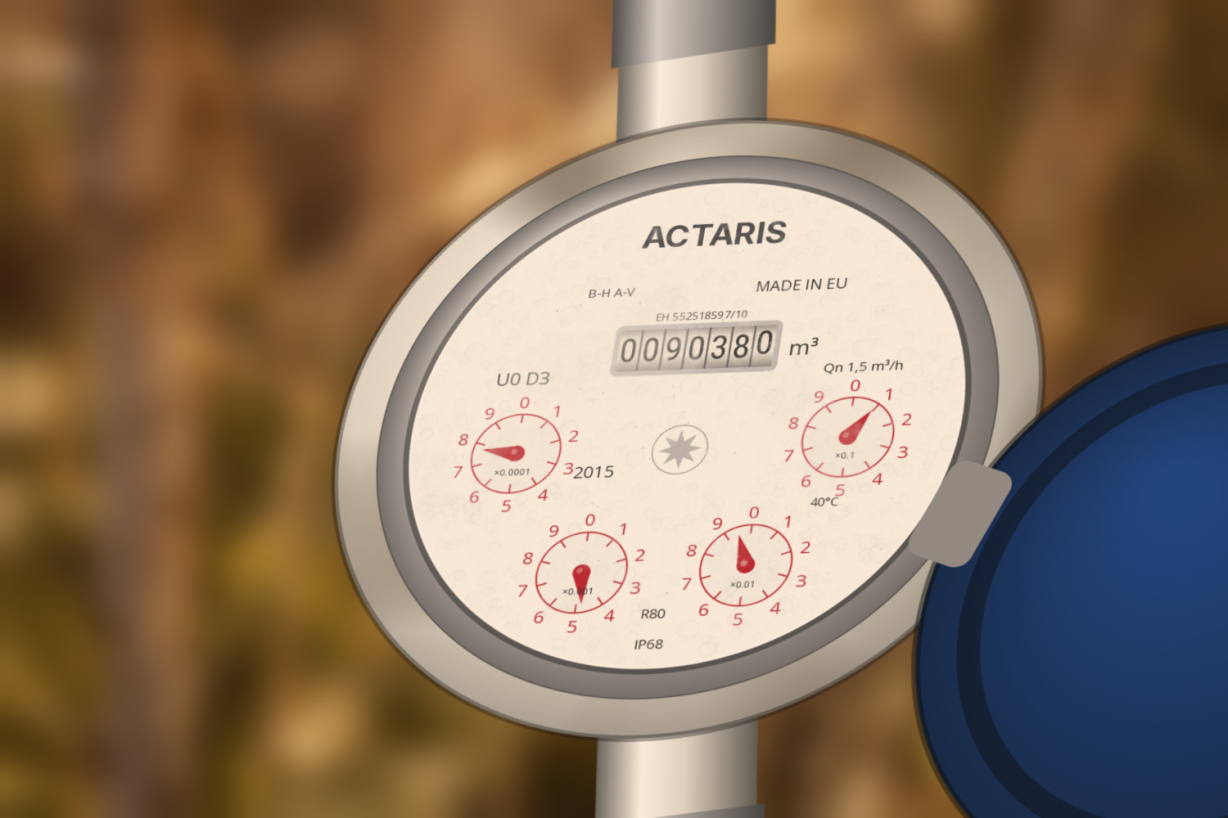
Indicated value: 90380.0947 m³
